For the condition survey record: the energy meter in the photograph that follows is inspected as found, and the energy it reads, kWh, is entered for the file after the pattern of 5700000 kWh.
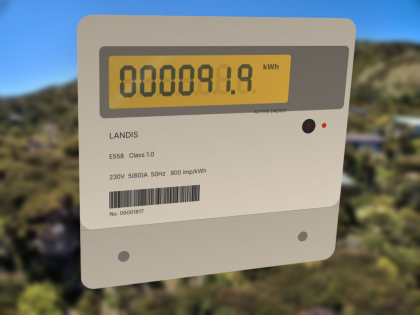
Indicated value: 91.9 kWh
